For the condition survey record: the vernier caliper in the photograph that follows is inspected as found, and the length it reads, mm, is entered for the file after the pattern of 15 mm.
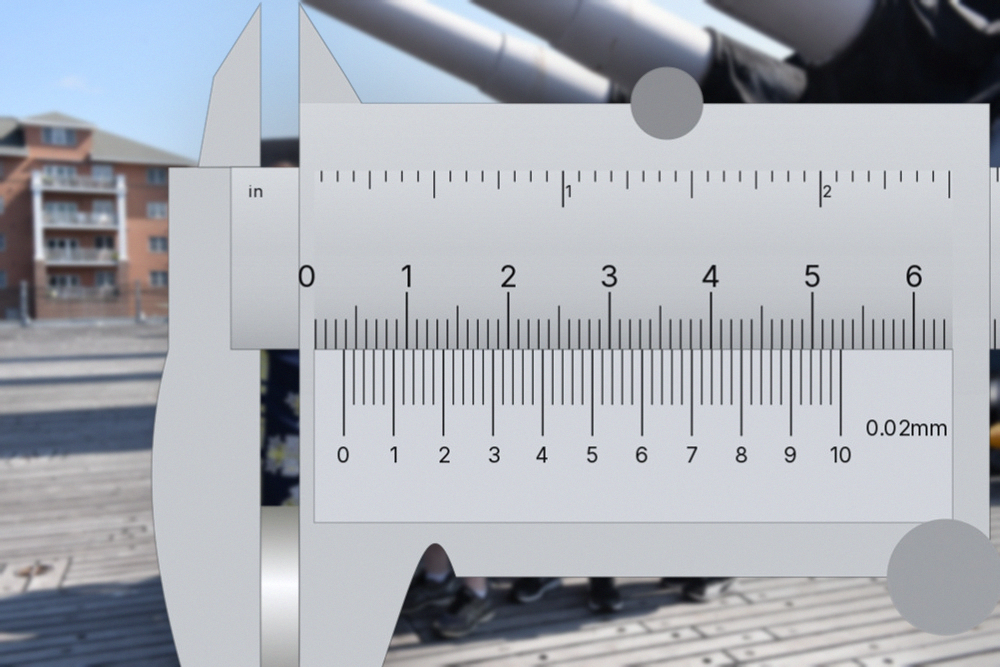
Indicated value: 3.8 mm
